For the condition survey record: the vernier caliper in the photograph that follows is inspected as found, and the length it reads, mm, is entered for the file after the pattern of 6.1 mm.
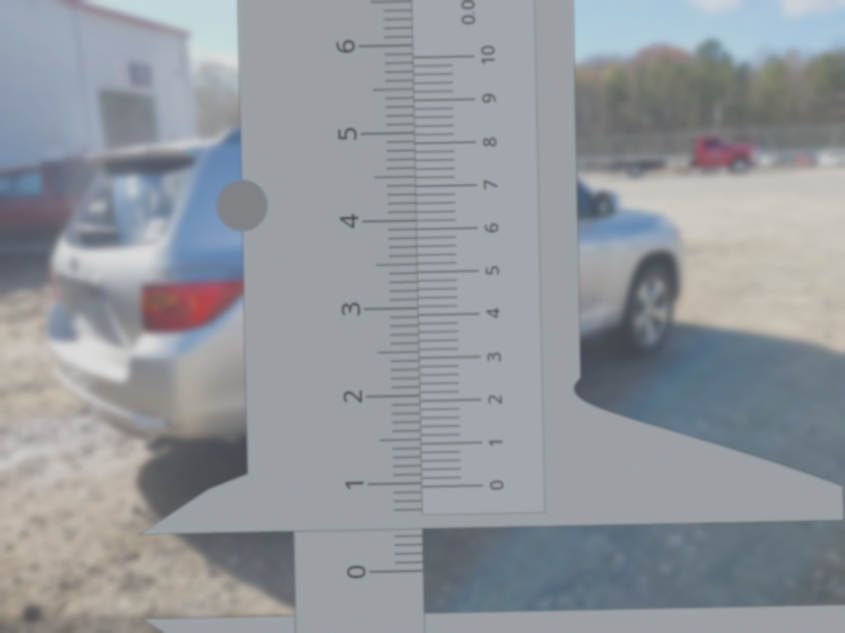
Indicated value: 9.6 mm
